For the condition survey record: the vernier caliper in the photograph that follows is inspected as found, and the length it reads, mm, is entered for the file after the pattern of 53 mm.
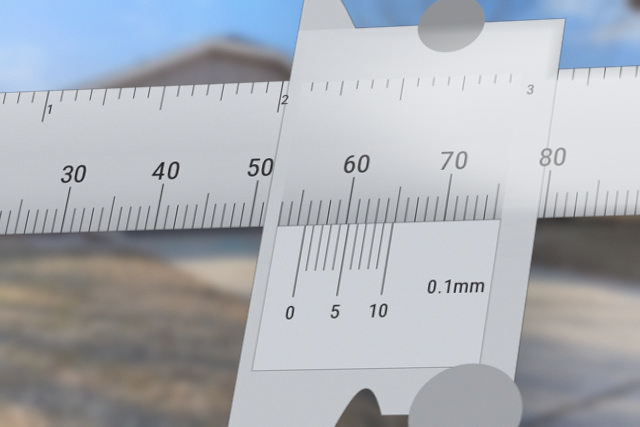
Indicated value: 55.8 mm
